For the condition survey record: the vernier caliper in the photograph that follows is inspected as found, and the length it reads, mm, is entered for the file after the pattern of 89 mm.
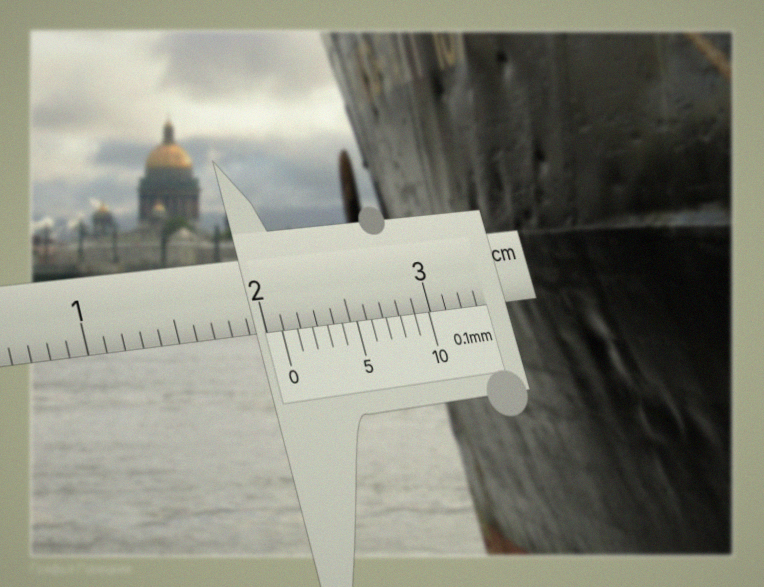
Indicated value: 20.9 mm
